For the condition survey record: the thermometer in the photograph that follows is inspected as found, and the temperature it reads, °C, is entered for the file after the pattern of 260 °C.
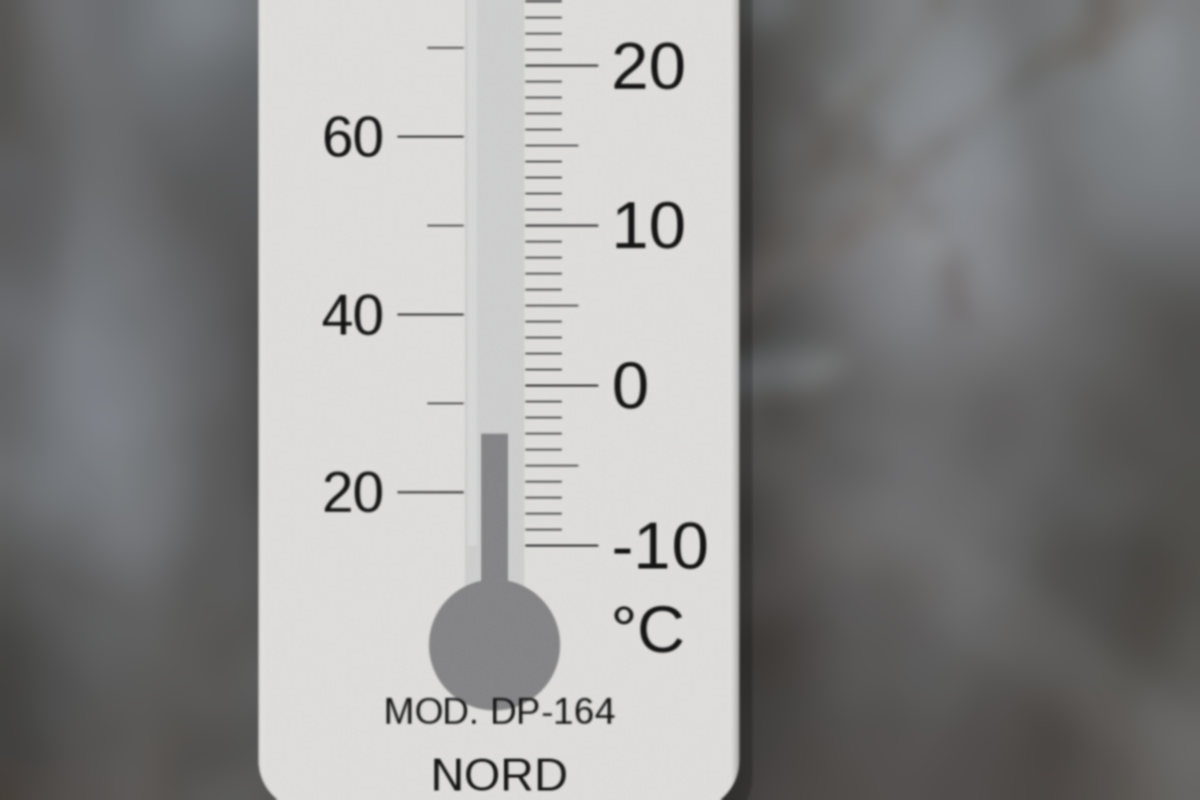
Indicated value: -3 °C
